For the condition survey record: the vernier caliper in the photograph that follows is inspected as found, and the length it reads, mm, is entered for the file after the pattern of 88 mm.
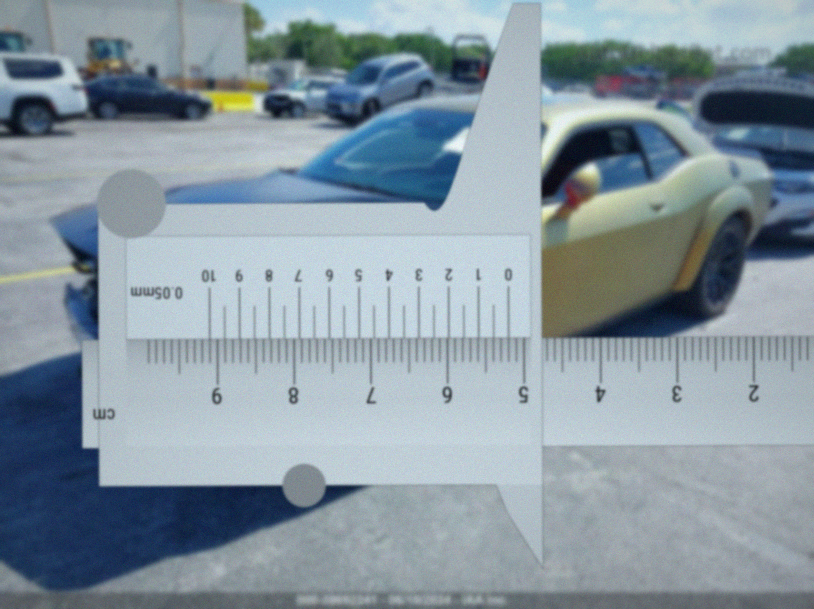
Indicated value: 52.0 mm
